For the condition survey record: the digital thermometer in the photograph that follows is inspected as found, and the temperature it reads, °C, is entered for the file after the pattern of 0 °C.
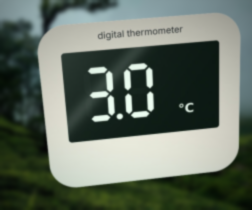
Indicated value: 3.0 °C
